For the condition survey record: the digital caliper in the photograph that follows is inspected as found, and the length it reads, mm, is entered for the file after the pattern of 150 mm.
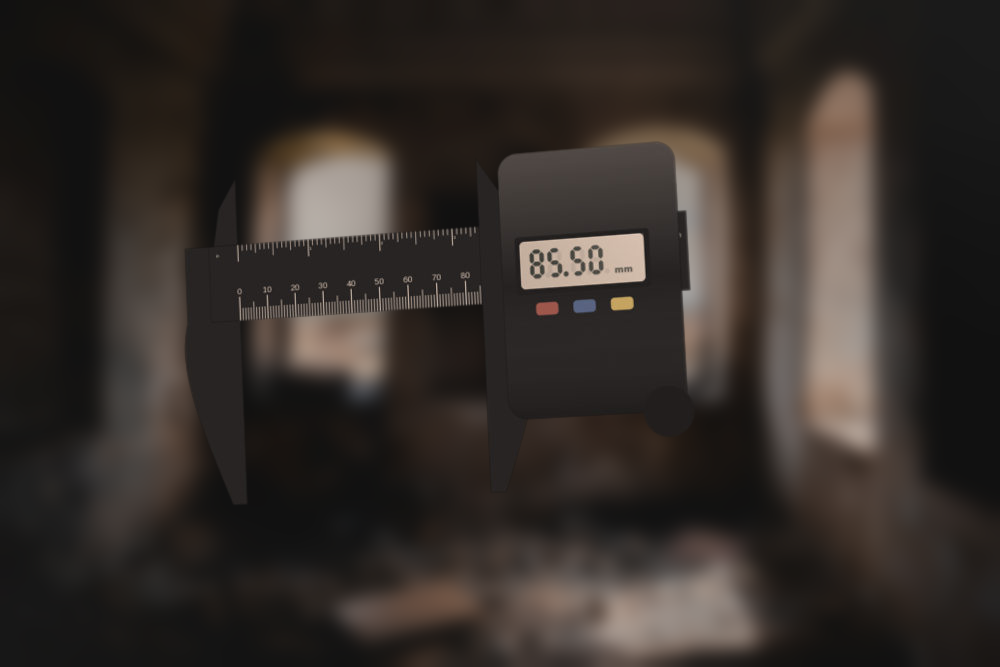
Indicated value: 85.50 mm
